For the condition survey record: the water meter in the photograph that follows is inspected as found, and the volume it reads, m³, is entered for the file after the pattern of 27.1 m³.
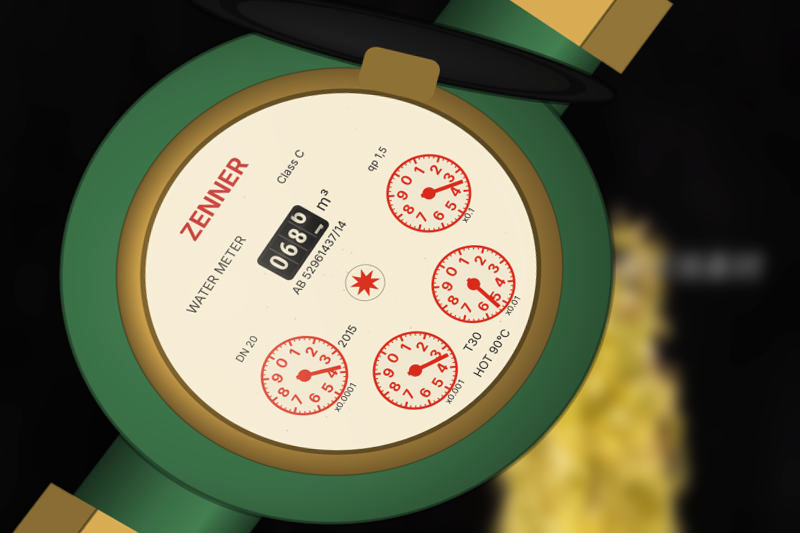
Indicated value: 686.3533 m³
